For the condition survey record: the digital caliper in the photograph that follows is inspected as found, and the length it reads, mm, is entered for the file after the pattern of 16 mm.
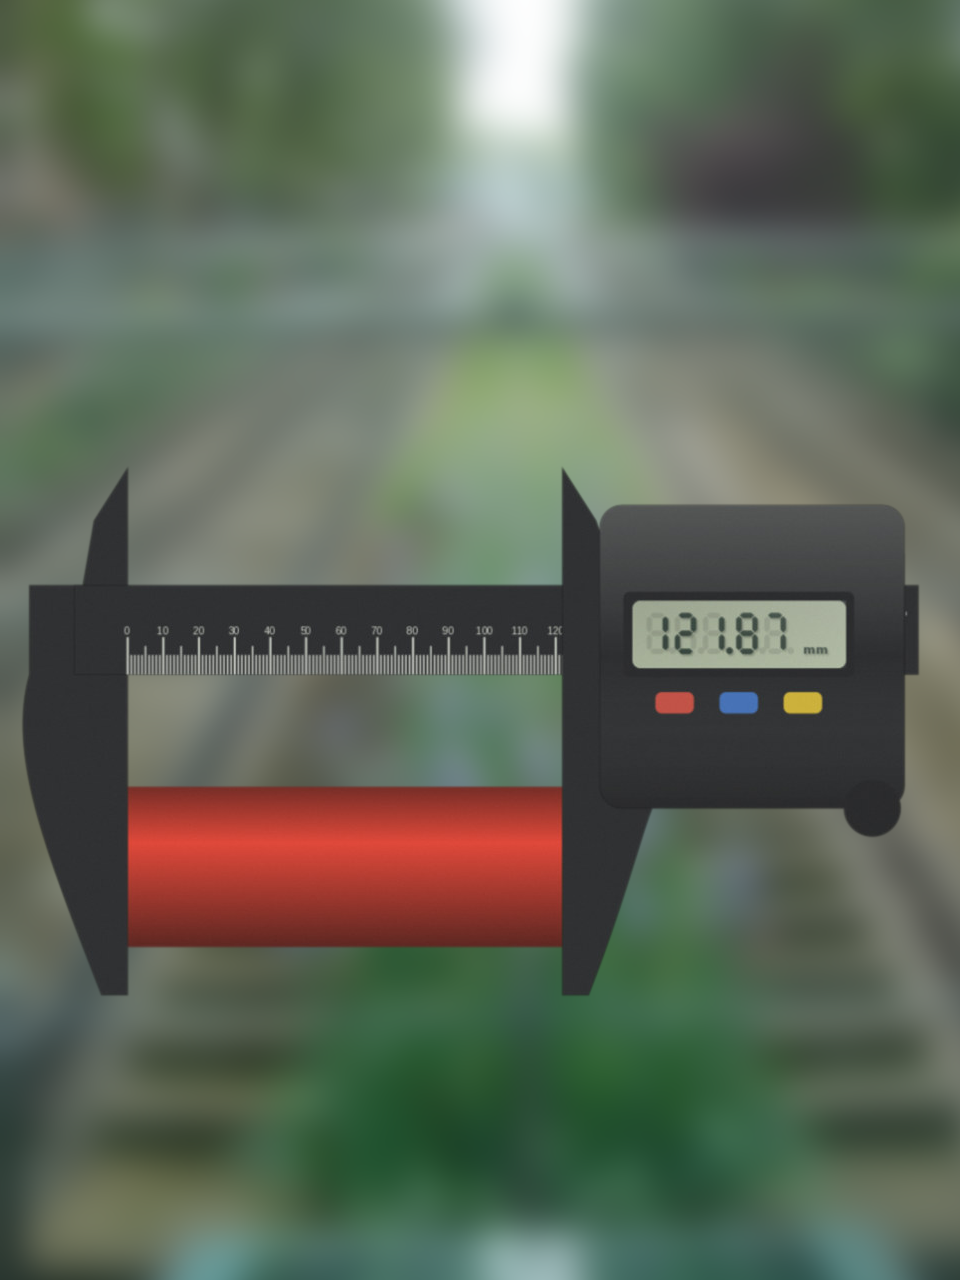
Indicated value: 121.87 mm
